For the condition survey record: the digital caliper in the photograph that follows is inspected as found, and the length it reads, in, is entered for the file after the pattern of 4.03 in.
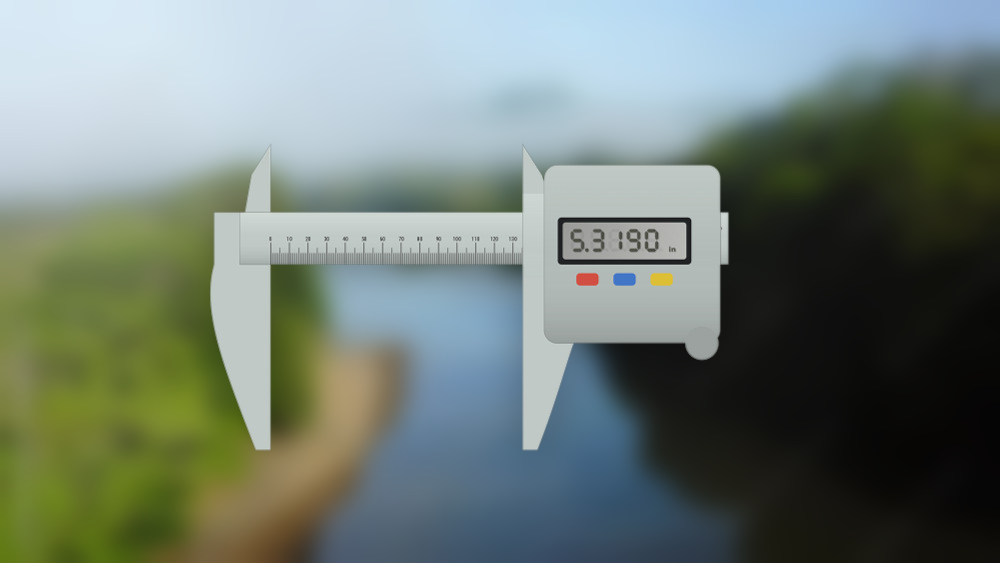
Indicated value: 5.3190 in
